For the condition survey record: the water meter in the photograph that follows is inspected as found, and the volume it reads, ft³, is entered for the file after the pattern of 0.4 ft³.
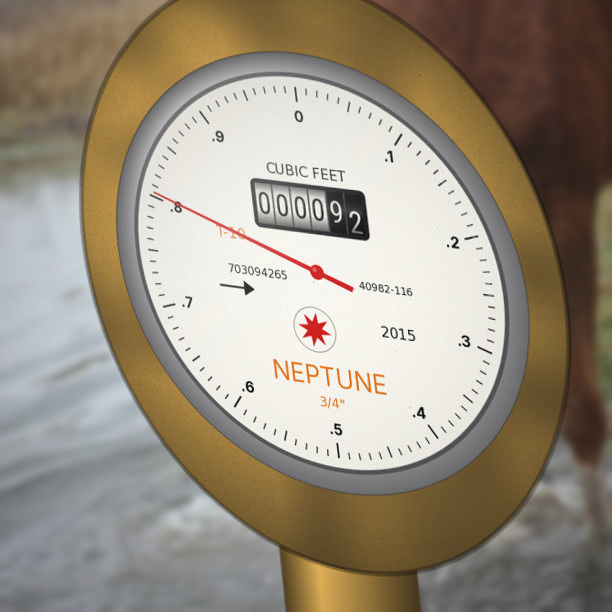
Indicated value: 91.80 ft³
